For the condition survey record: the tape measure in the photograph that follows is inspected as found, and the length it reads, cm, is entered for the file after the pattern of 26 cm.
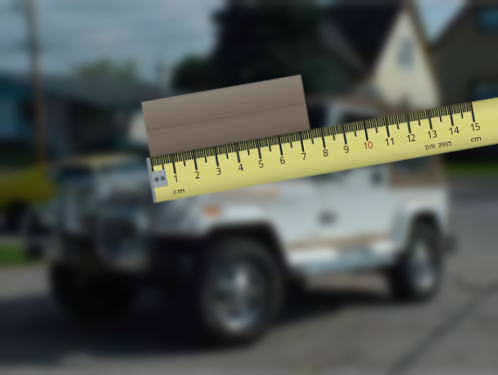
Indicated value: 7.5 cm
